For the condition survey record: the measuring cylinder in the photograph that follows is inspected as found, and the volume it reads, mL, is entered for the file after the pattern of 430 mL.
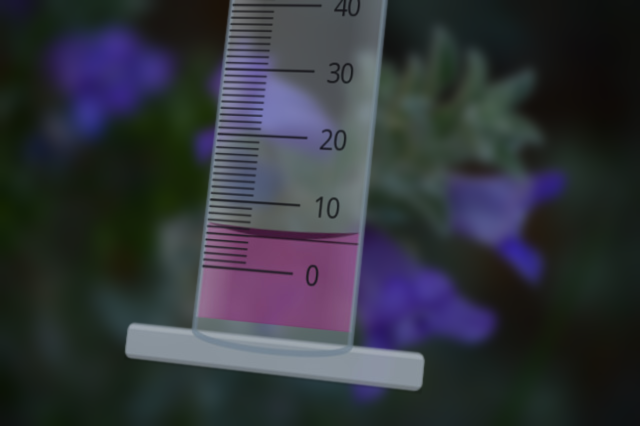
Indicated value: 5 mL
